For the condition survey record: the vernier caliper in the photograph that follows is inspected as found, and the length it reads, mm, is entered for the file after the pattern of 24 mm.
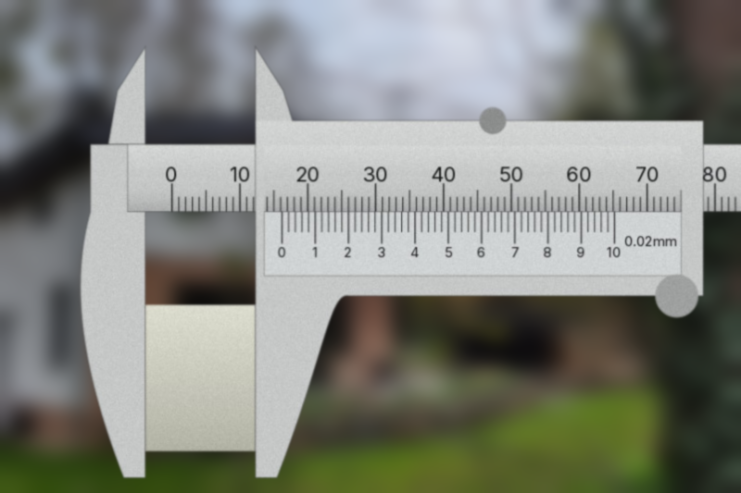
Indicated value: 16.2 mm
